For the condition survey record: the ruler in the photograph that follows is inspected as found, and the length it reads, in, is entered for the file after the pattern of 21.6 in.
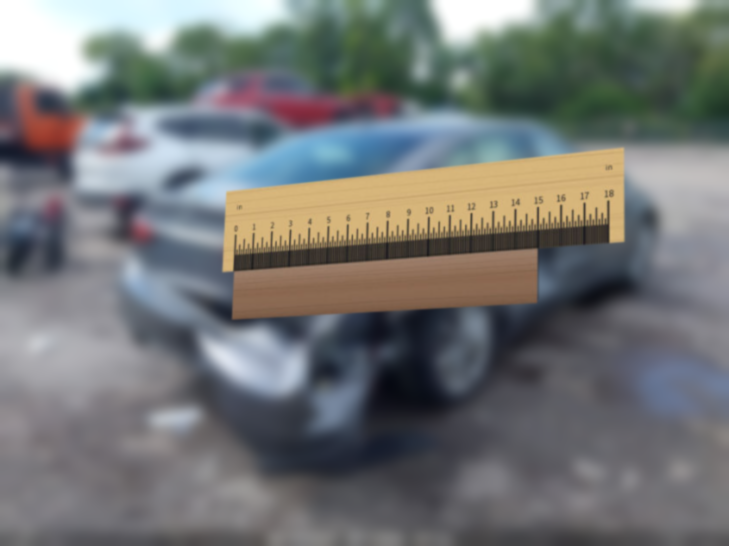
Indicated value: 15 in
